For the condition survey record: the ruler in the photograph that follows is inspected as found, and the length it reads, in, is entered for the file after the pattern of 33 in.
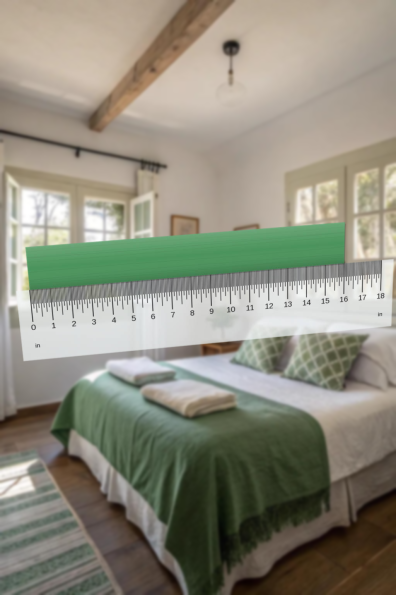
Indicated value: 16 in
